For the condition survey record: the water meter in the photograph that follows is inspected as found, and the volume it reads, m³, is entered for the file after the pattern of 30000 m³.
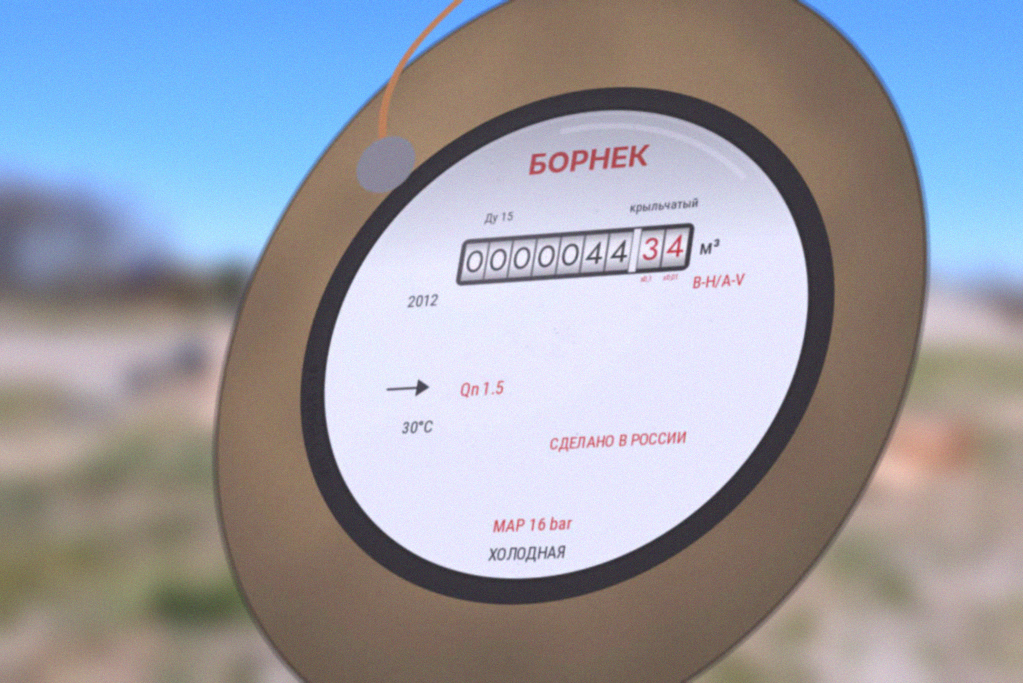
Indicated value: 44.34 m³
